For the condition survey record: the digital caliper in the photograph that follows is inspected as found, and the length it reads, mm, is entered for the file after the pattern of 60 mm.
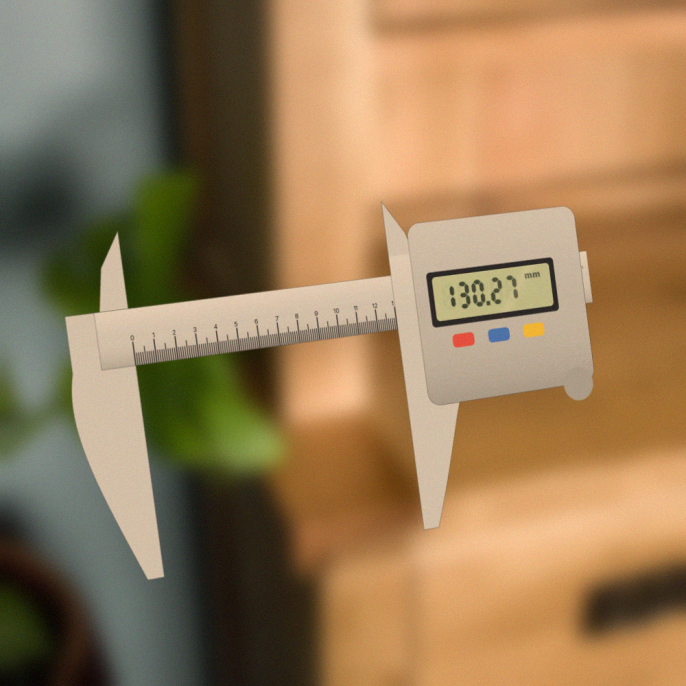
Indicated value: 130.27 mm
